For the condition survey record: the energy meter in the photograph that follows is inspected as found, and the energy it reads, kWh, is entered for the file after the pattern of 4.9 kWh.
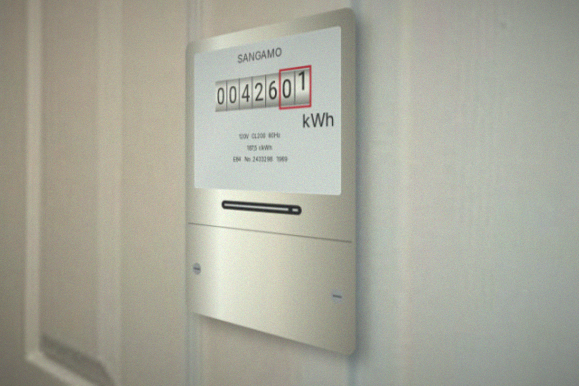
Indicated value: 426.01 kWh
